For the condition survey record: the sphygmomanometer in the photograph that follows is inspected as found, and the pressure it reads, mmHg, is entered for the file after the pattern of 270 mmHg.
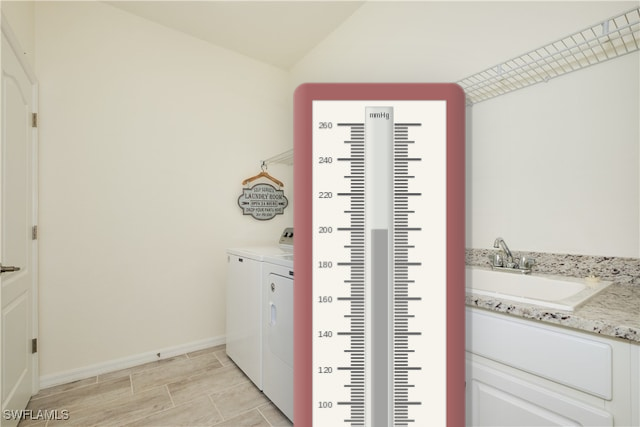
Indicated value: 200 mmHg
